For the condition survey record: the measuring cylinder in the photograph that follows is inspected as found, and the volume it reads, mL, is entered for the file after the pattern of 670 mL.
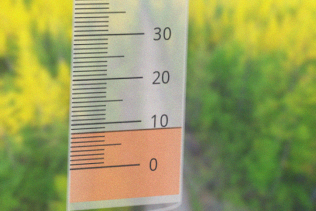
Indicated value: 8 mL
